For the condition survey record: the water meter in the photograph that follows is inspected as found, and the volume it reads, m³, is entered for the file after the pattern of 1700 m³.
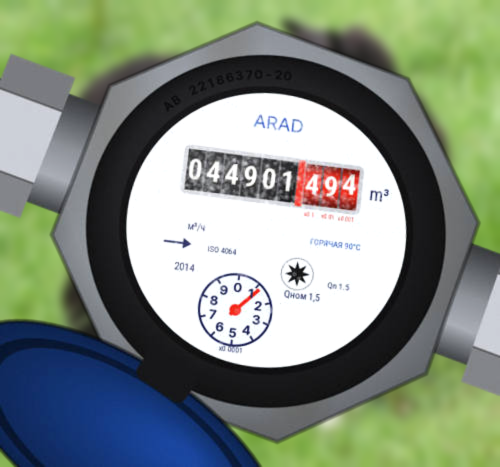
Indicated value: 44901.4941 m³
